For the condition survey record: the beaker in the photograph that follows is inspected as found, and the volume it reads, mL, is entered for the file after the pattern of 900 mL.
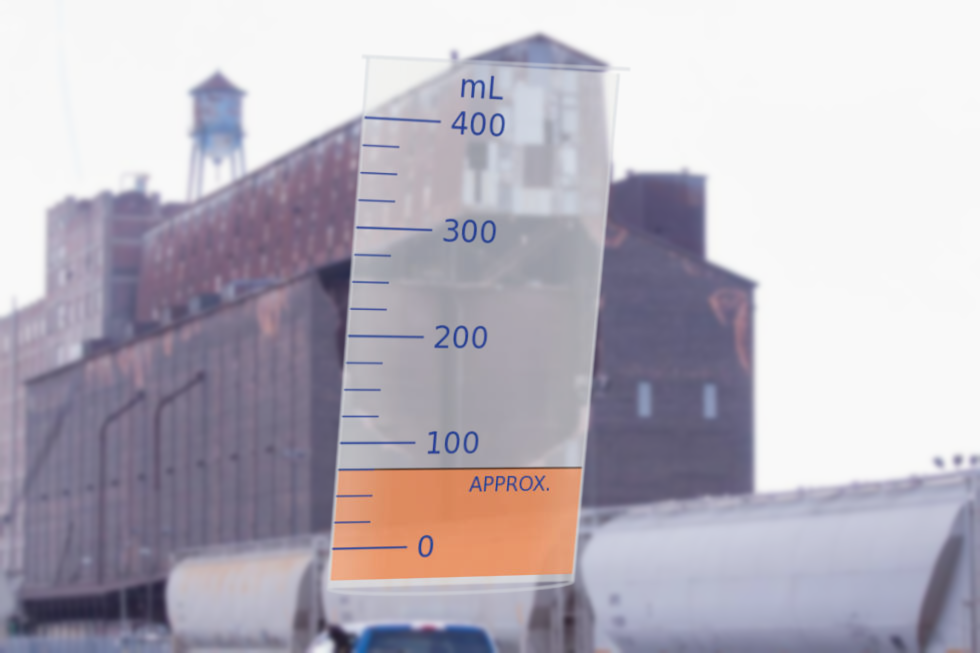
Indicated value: 75 mL
